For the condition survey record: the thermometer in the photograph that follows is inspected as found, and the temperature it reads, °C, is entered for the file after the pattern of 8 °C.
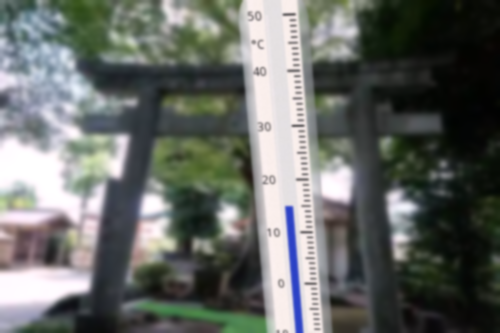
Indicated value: 15 °C
